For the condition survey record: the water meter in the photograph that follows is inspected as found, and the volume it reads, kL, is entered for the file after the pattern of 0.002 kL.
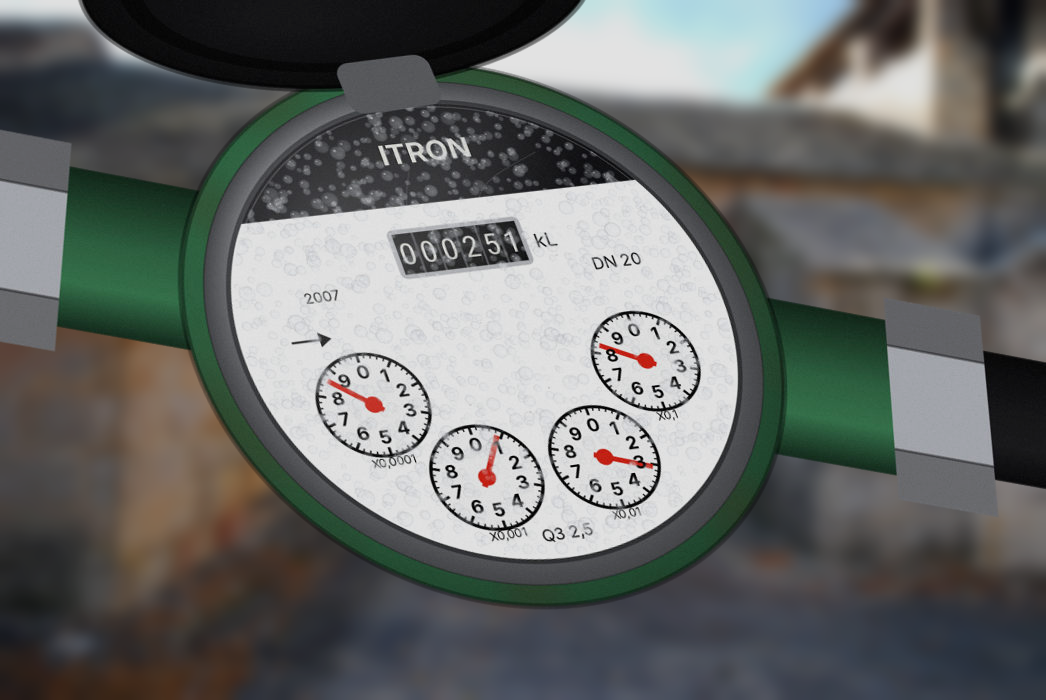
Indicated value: 251.8308 kL
